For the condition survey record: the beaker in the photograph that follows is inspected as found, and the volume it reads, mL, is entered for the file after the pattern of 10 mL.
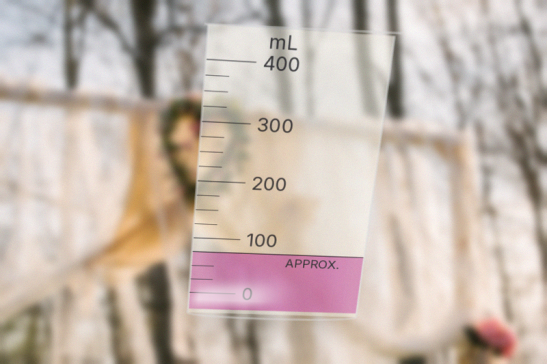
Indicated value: 75 mL
